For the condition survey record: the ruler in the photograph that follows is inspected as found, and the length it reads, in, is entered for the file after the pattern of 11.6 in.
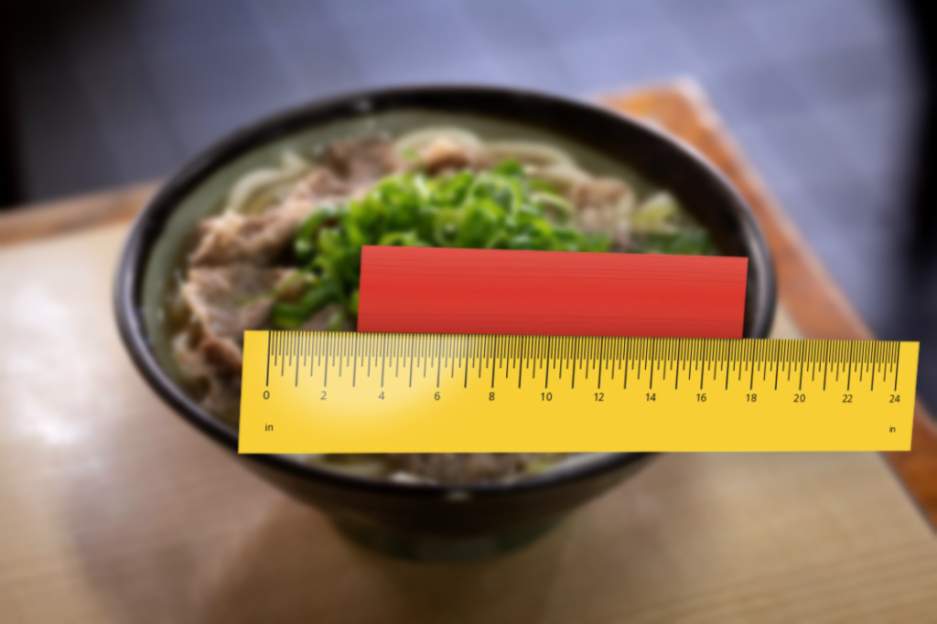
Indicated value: 14.5 in
